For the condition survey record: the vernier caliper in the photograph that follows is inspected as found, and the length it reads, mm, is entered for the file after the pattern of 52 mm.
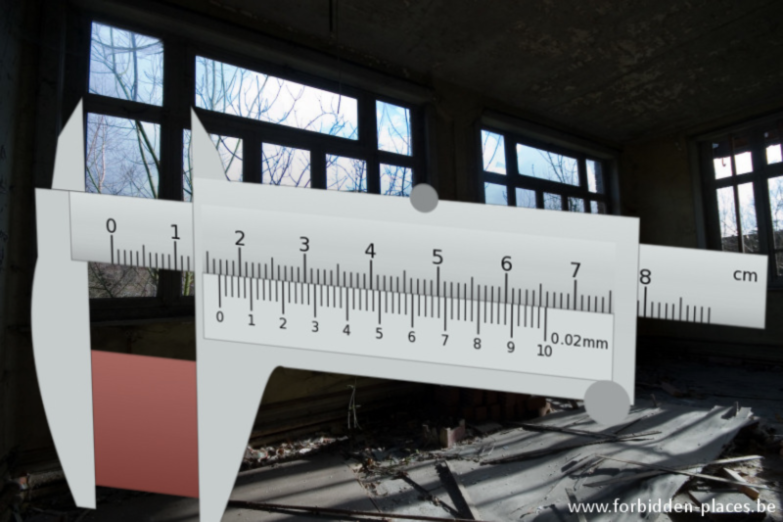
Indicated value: 16.8 mm
